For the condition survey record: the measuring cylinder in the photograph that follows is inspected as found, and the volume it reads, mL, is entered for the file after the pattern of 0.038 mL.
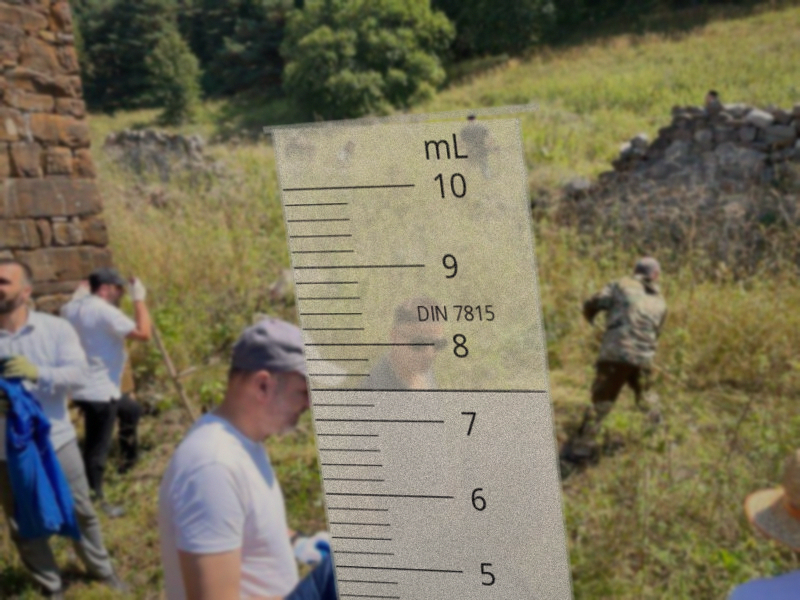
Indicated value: 7.4 mL
